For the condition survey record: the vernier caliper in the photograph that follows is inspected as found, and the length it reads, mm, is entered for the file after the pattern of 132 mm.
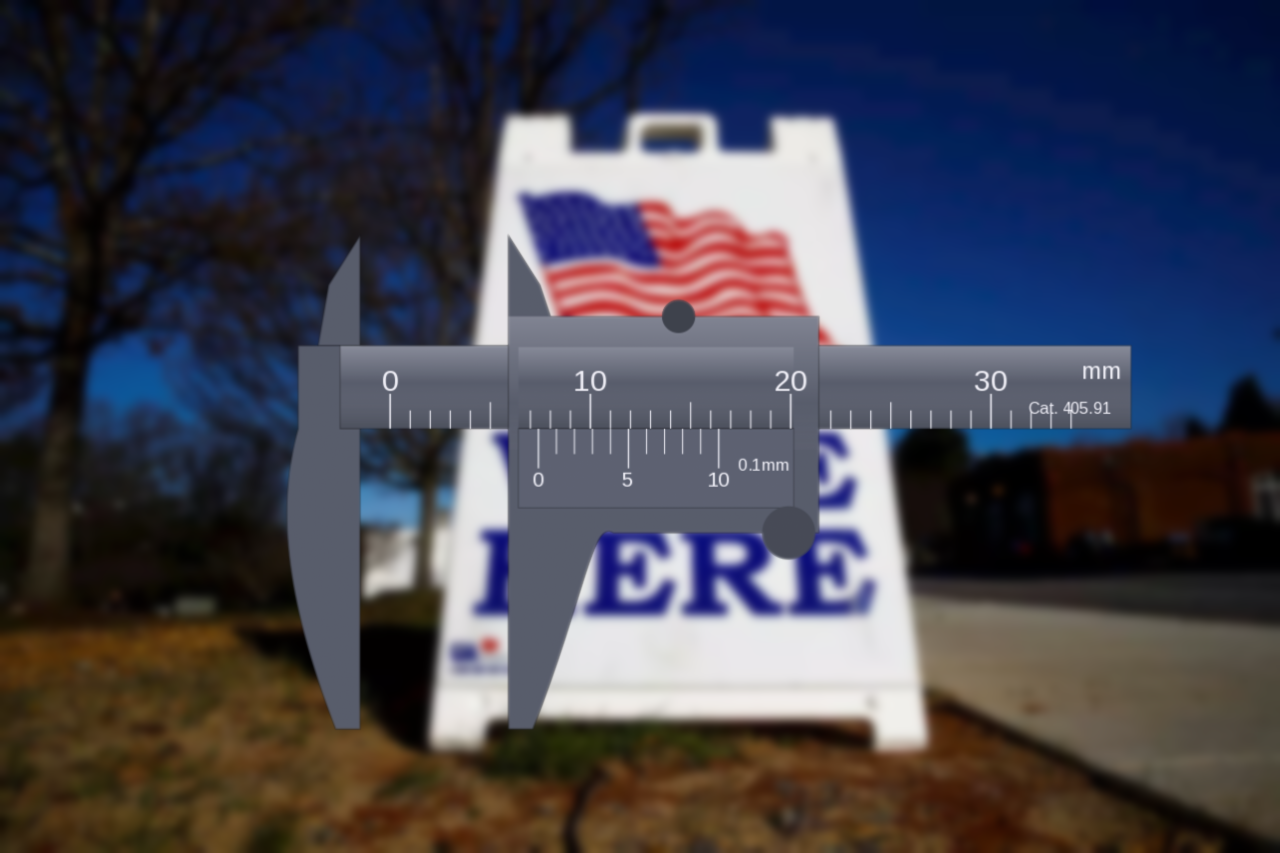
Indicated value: 7.4 mm
